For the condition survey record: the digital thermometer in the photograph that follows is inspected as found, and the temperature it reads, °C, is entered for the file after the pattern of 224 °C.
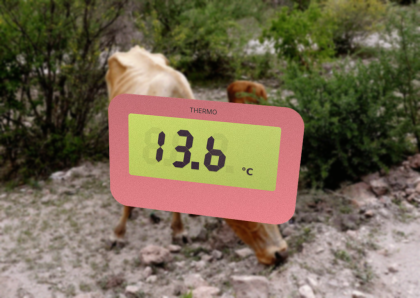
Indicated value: 13.6 °C
